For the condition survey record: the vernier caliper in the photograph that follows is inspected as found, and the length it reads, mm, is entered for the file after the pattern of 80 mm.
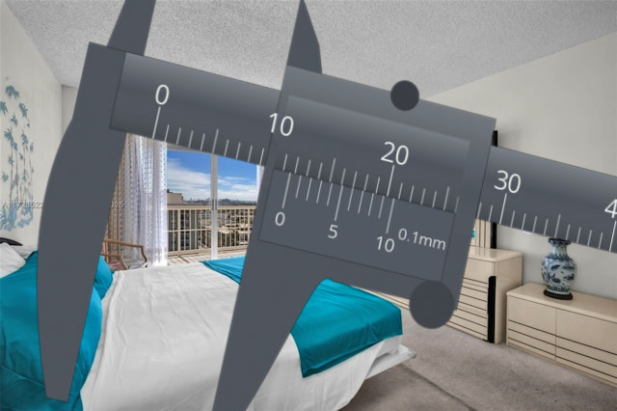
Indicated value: 11.6 mm
